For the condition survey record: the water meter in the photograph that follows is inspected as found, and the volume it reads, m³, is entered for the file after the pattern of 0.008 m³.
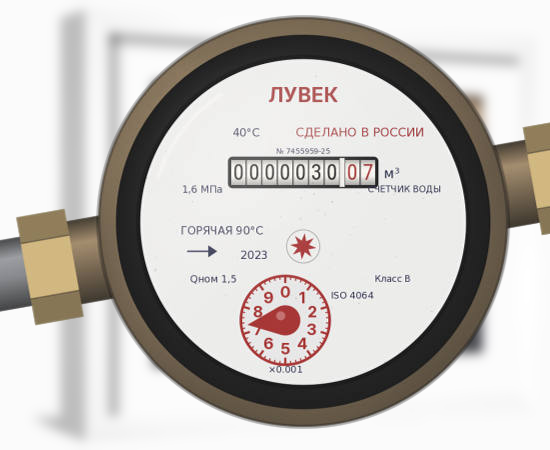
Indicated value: 30.077 m³
